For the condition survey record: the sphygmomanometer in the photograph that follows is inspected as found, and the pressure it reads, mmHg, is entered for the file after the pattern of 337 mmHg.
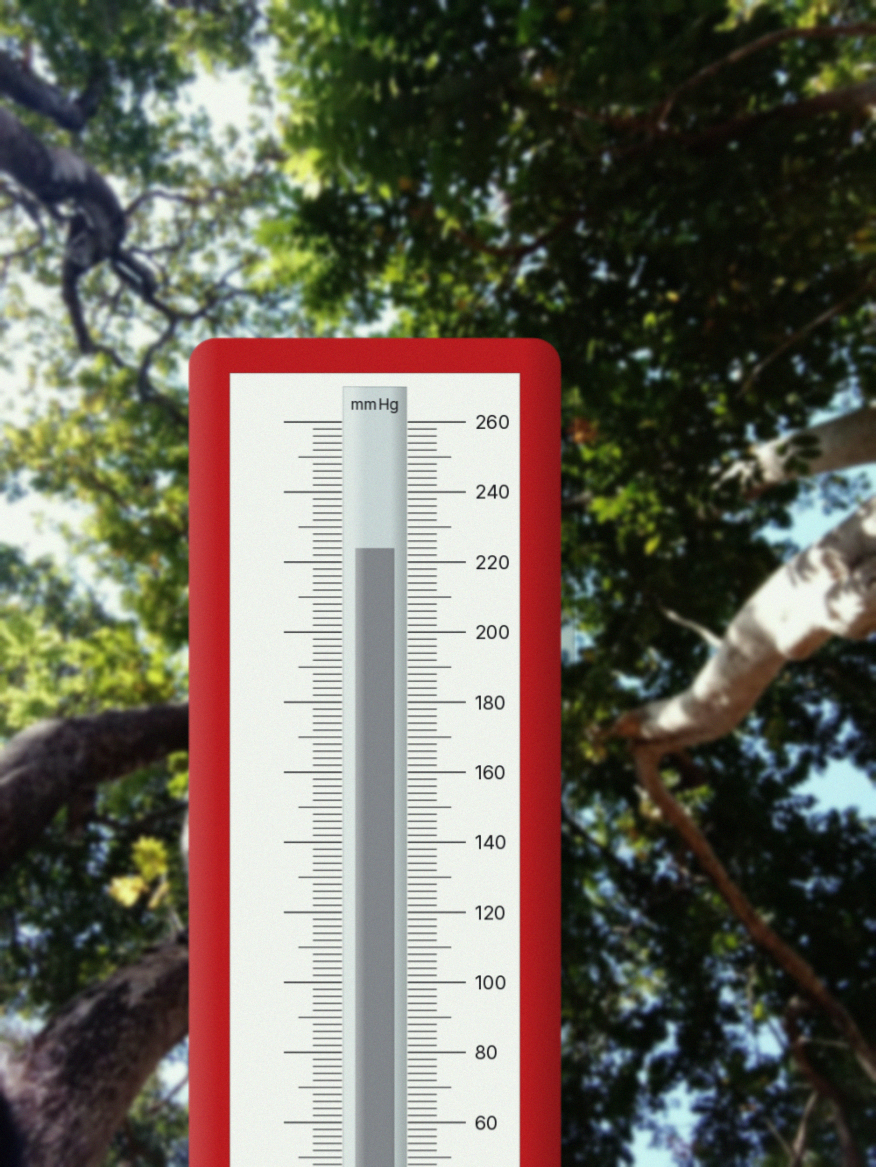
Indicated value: 224 mmHg
